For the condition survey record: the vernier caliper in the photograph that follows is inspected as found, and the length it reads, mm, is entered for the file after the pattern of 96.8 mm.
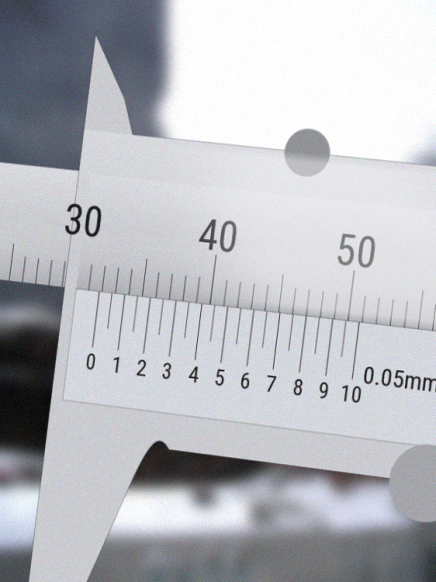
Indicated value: 31.8 mm
